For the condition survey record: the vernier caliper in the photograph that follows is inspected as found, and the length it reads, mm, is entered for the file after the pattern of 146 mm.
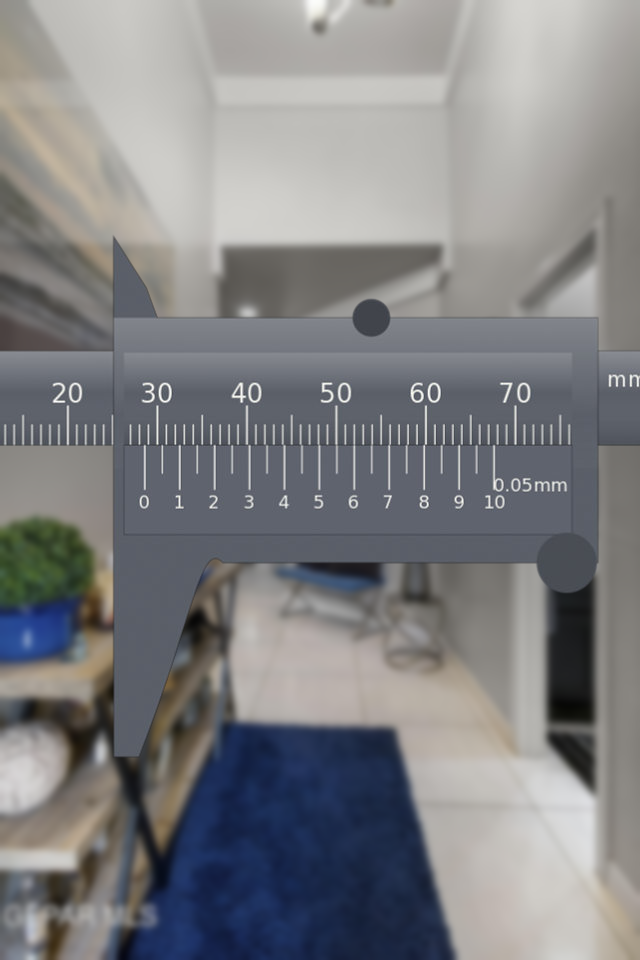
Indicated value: 28.6 mm
